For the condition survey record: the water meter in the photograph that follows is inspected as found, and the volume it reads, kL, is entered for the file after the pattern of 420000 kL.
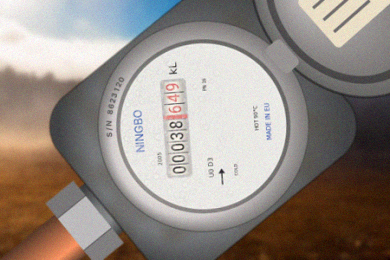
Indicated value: 38.649 kL
